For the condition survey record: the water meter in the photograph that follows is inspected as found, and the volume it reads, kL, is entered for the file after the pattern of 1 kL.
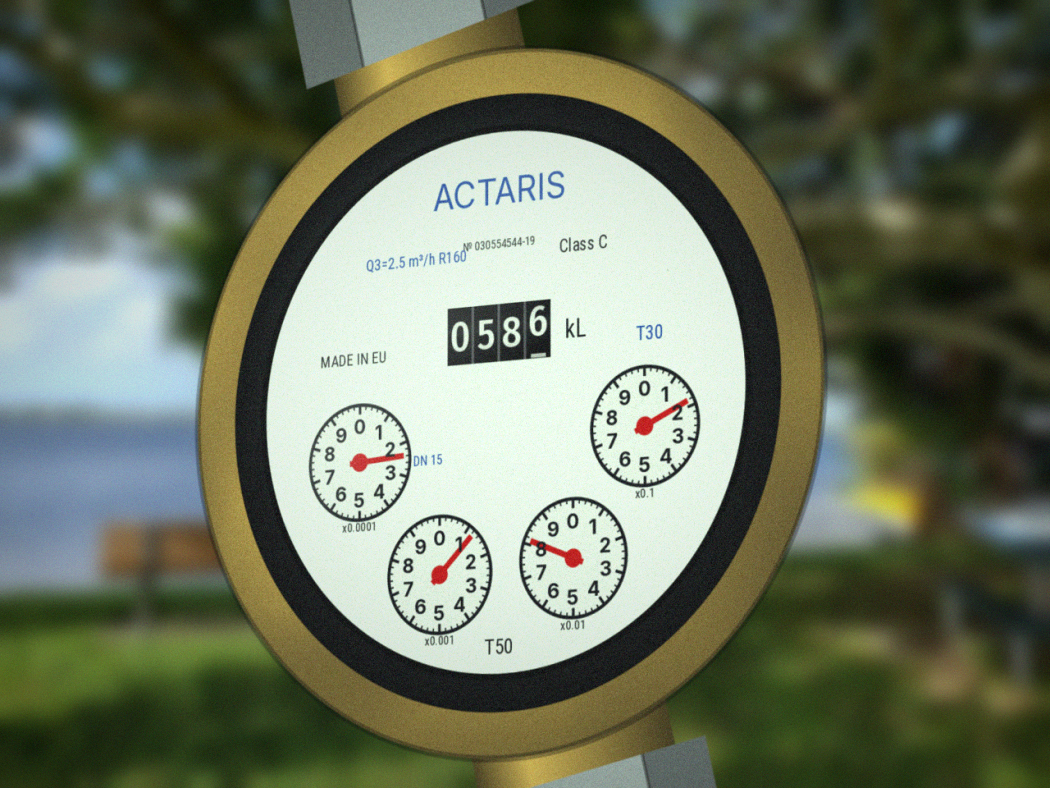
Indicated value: 586.1812 kL
